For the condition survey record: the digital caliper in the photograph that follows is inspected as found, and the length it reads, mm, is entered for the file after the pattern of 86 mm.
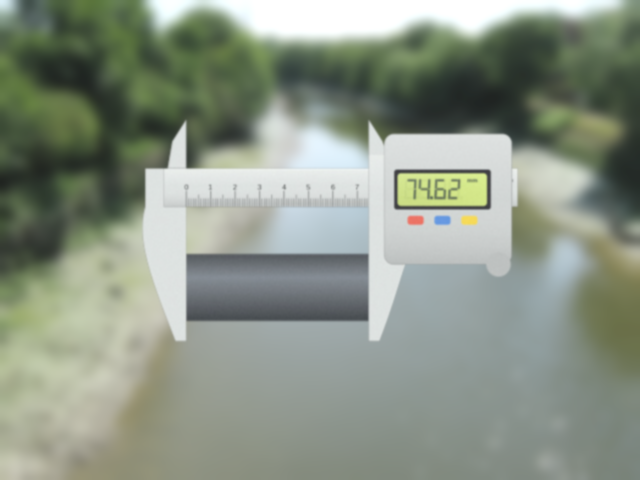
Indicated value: 74.62 mm
